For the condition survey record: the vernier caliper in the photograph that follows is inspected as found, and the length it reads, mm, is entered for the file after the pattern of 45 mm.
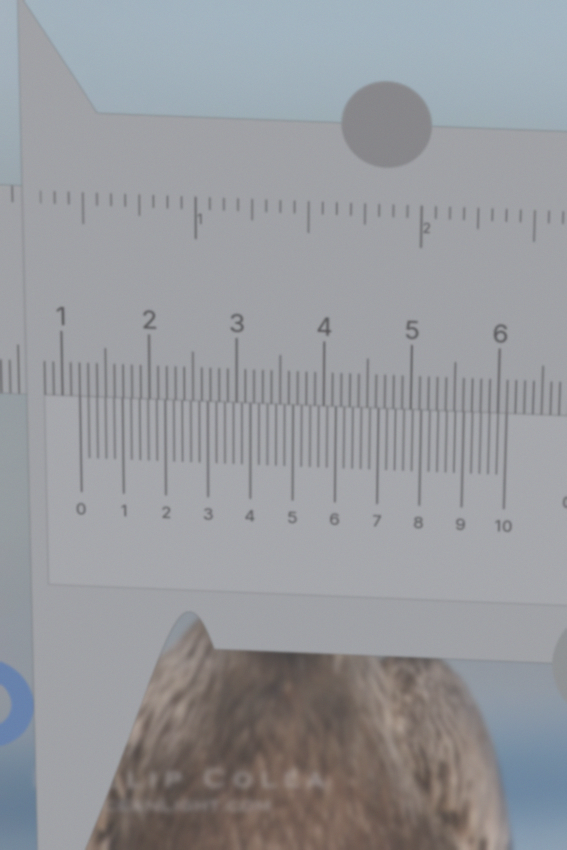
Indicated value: 12.0 mm
